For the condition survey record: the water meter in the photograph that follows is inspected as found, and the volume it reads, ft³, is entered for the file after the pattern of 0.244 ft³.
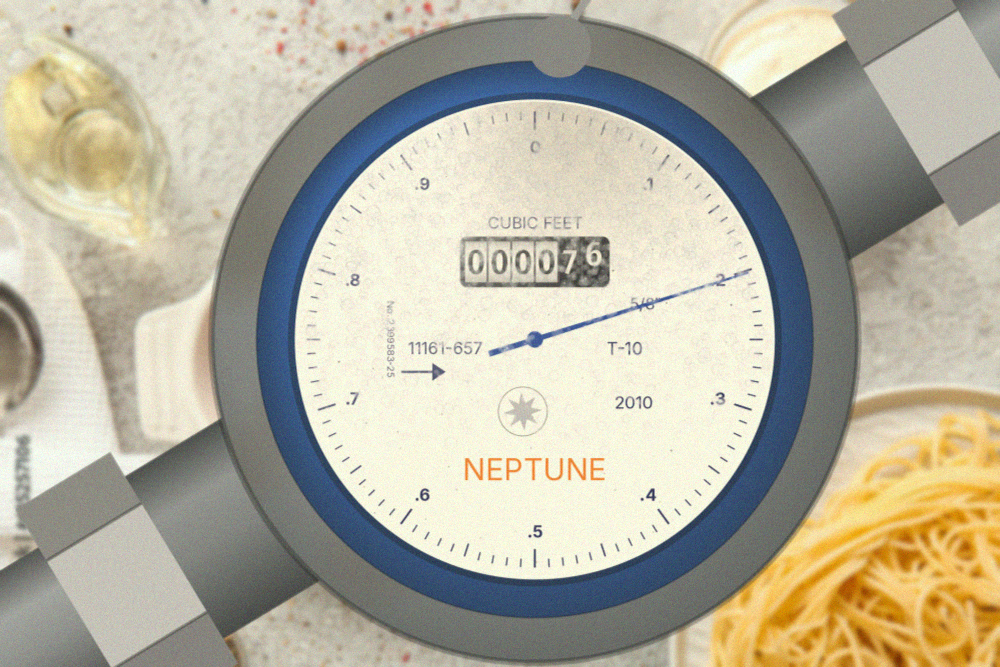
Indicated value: 76.20 ft³
